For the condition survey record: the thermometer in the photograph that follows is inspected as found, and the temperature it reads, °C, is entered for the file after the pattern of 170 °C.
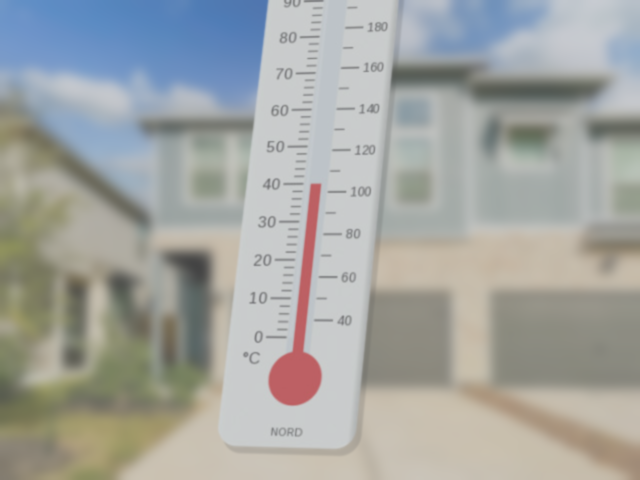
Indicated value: 40 °C
